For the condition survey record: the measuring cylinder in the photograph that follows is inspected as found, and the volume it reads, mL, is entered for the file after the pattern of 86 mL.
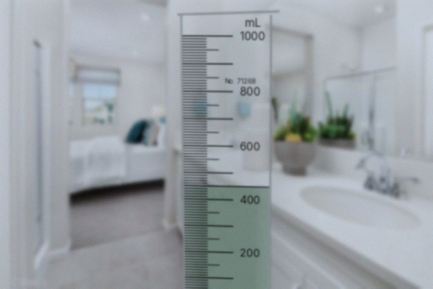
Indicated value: 450 mL
